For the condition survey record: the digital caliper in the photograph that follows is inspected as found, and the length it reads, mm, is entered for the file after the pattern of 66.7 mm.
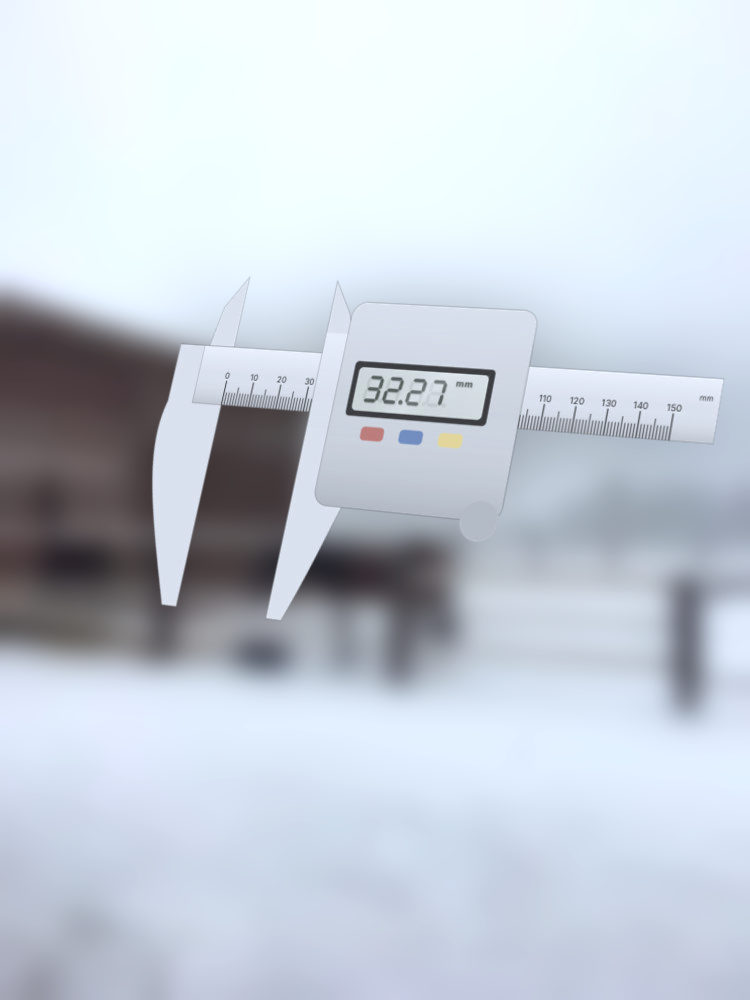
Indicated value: 32.27 mm
